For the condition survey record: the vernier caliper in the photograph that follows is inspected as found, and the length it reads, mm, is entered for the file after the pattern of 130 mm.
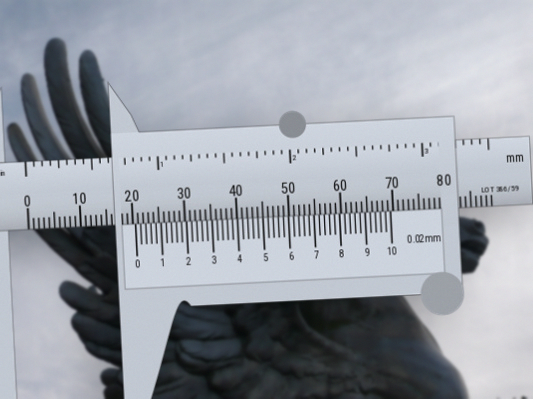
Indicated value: 20.5 mm
